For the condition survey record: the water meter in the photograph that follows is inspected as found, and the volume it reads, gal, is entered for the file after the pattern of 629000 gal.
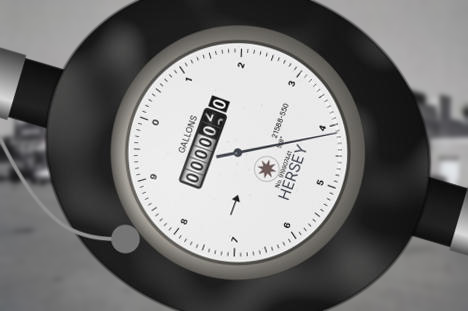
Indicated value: 24.1 gal
